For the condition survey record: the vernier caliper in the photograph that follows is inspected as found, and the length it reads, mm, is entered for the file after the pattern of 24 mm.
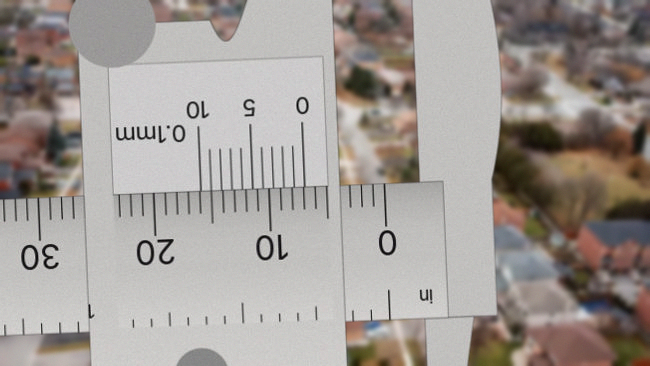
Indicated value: 6.9 mm
